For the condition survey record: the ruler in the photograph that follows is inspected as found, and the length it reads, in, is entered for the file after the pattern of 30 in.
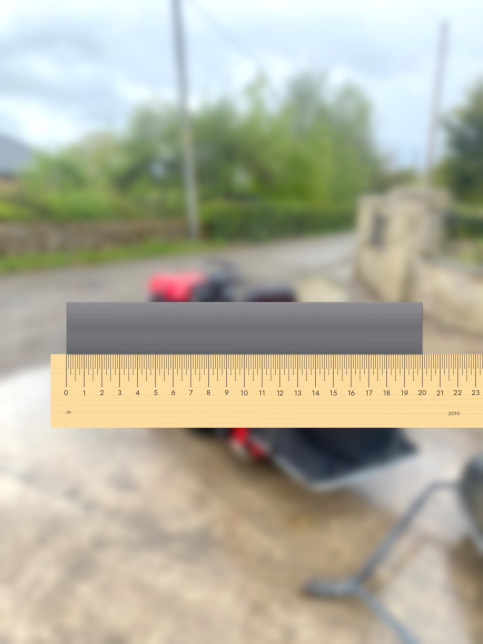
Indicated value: 20 in
